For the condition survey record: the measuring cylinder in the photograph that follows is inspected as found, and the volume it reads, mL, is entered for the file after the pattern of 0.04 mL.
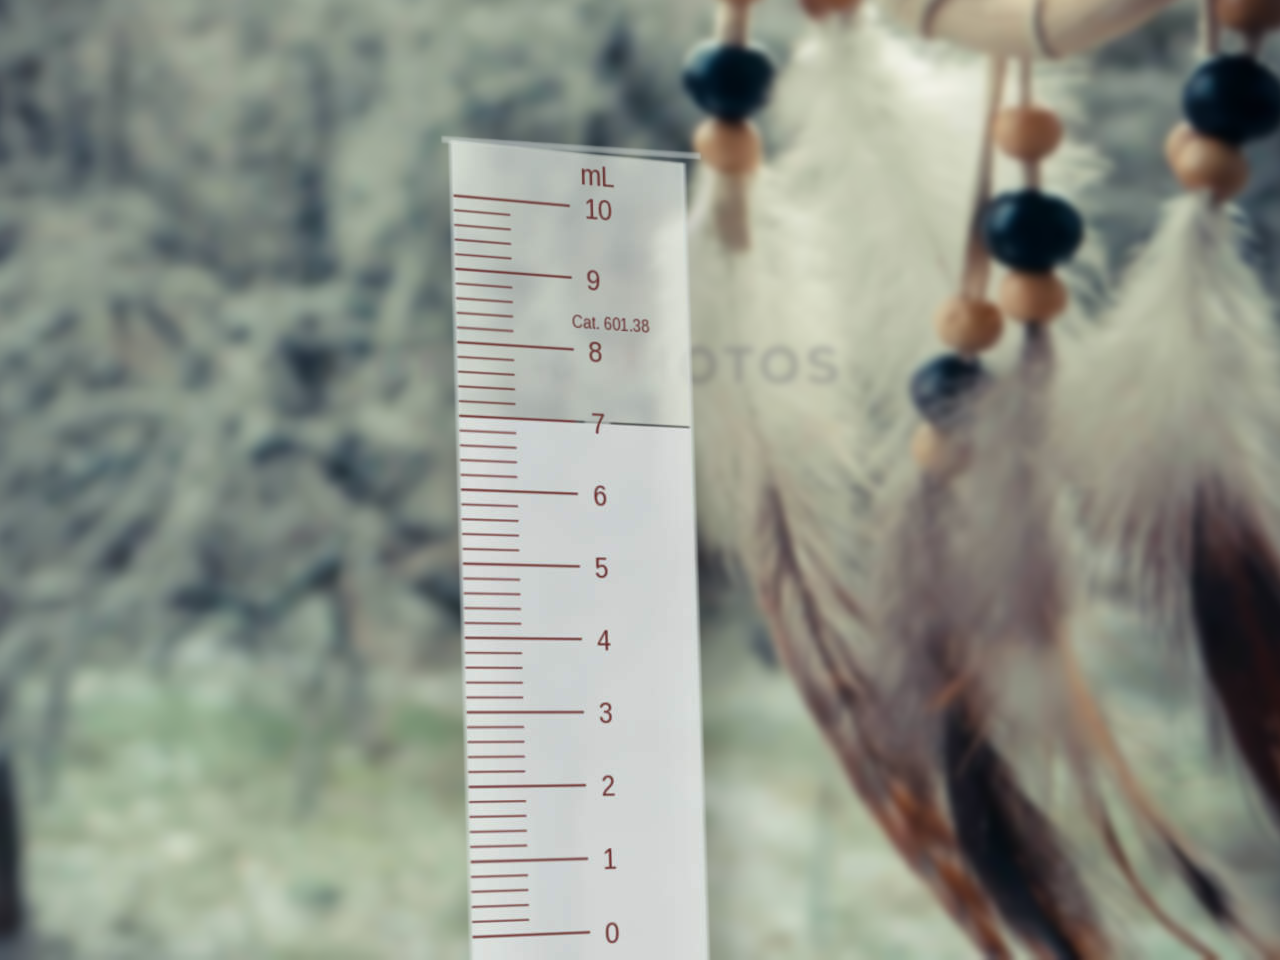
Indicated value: 7 mL
